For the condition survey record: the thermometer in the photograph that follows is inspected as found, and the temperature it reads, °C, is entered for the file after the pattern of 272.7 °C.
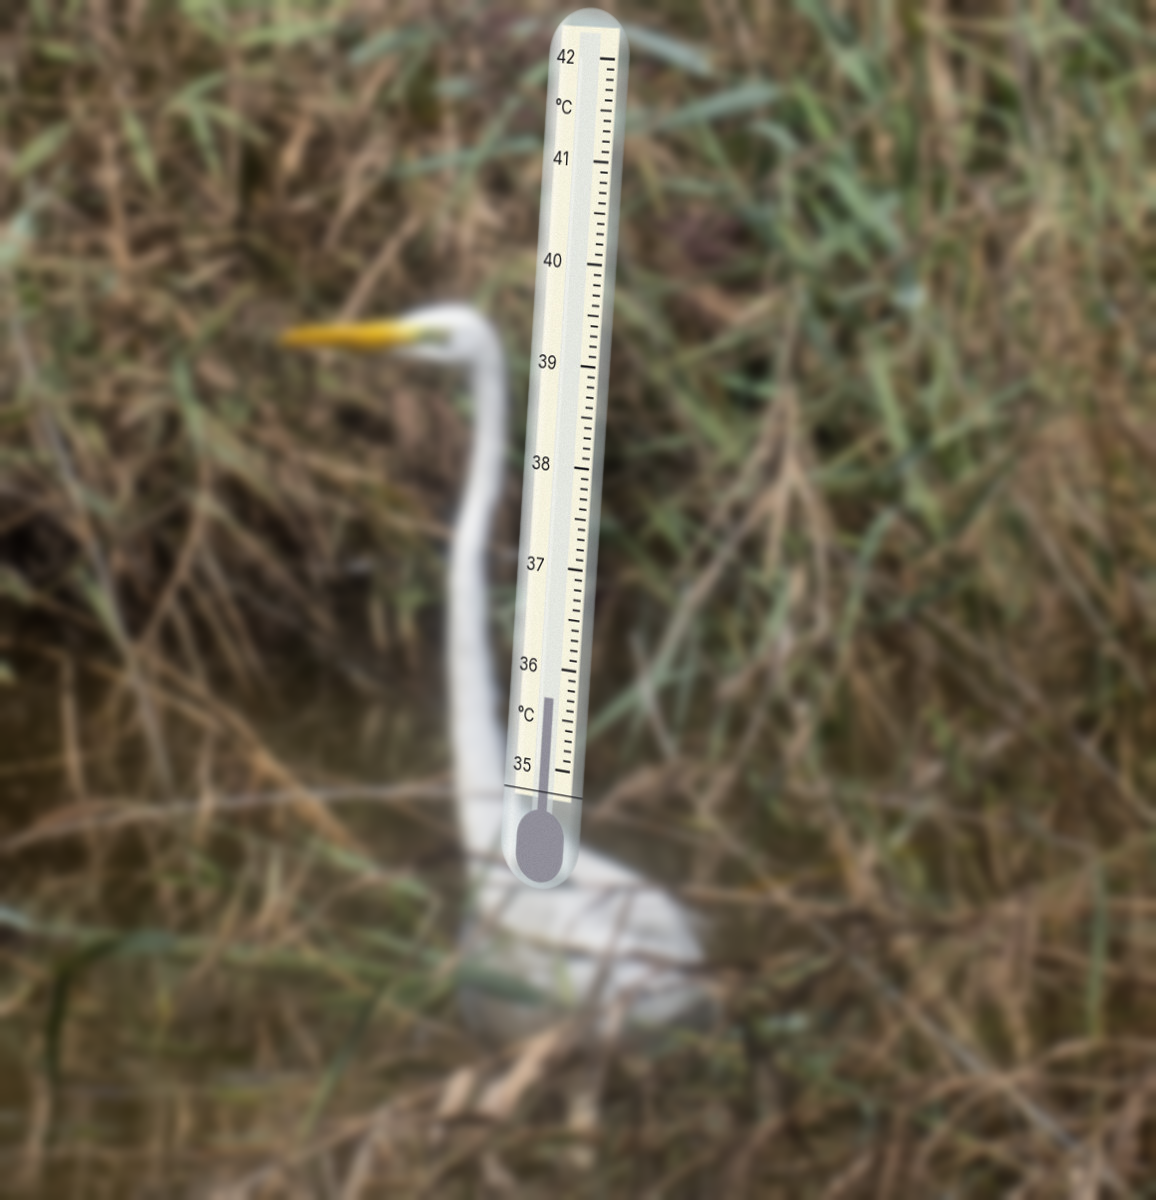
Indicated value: 35.7 °C
